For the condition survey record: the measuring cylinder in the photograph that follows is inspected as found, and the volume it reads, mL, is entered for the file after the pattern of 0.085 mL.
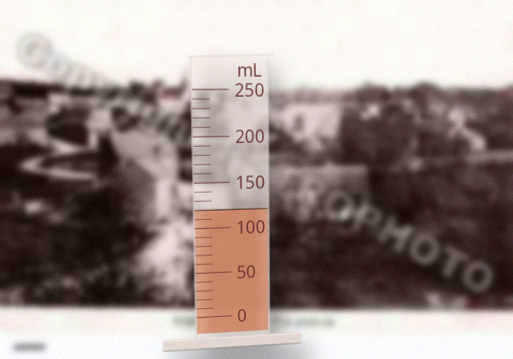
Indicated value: 120 mL
